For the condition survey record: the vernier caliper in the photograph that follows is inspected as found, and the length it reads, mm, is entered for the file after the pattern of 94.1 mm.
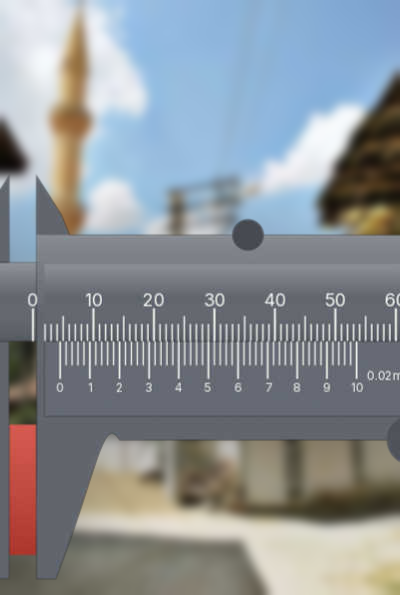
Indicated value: 4.5 mm
